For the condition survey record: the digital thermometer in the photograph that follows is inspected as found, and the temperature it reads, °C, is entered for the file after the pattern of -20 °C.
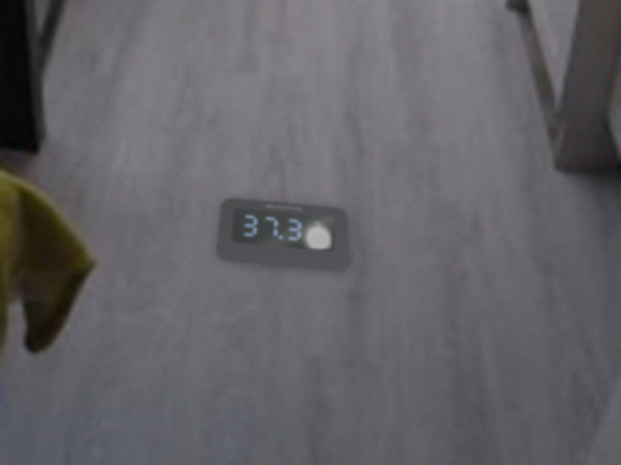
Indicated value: 37.3 °C
